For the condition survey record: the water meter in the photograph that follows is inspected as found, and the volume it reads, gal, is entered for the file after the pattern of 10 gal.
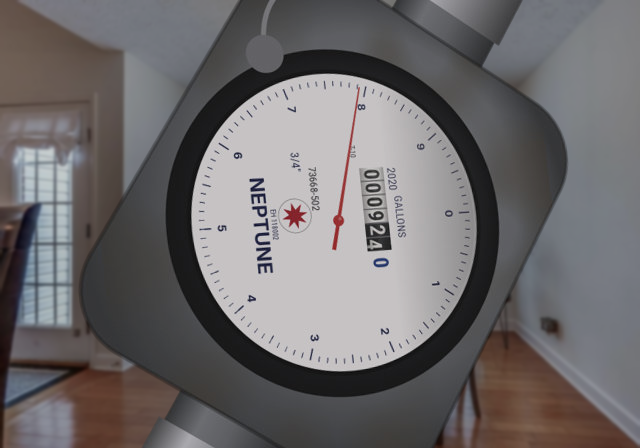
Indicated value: 9237.9 gal
